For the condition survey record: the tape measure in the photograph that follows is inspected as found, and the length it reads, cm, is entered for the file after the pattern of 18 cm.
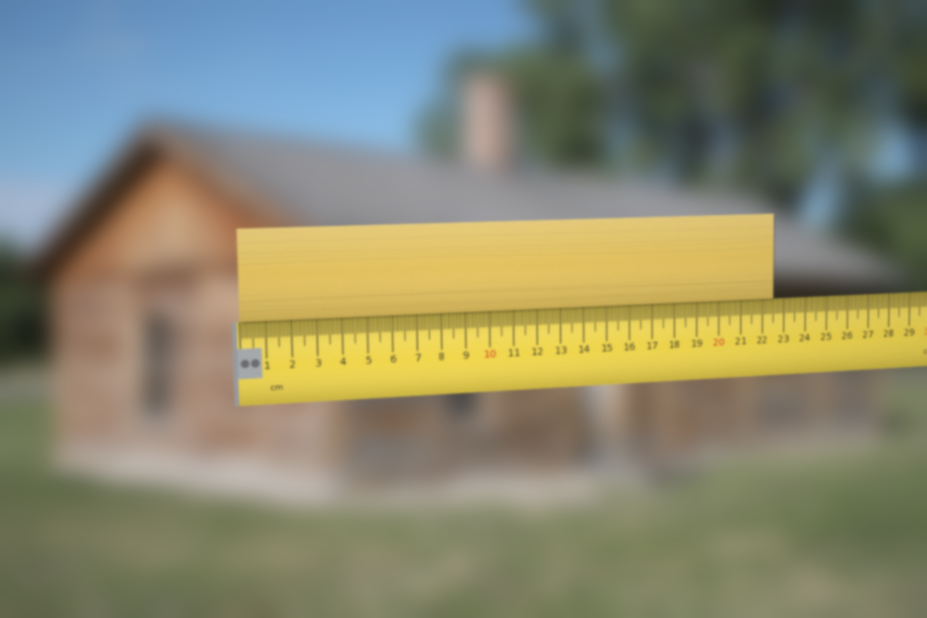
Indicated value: 22.5 cm
